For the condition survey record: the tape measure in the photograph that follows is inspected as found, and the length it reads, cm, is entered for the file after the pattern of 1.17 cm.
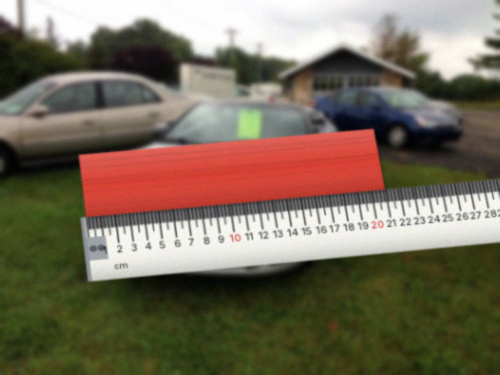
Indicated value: 21 cm
